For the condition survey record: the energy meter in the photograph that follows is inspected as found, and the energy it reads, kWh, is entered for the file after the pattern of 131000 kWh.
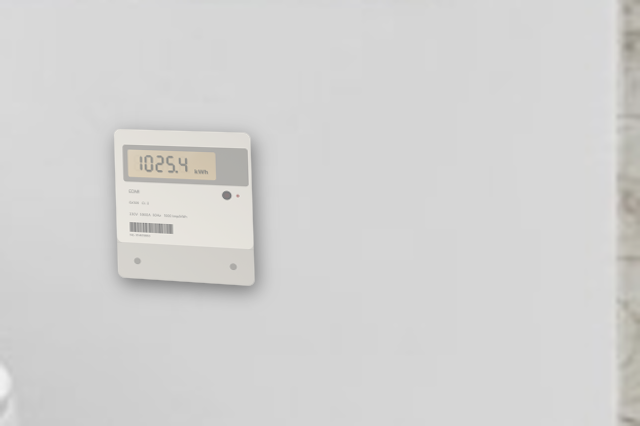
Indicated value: 1025.4 kWh
